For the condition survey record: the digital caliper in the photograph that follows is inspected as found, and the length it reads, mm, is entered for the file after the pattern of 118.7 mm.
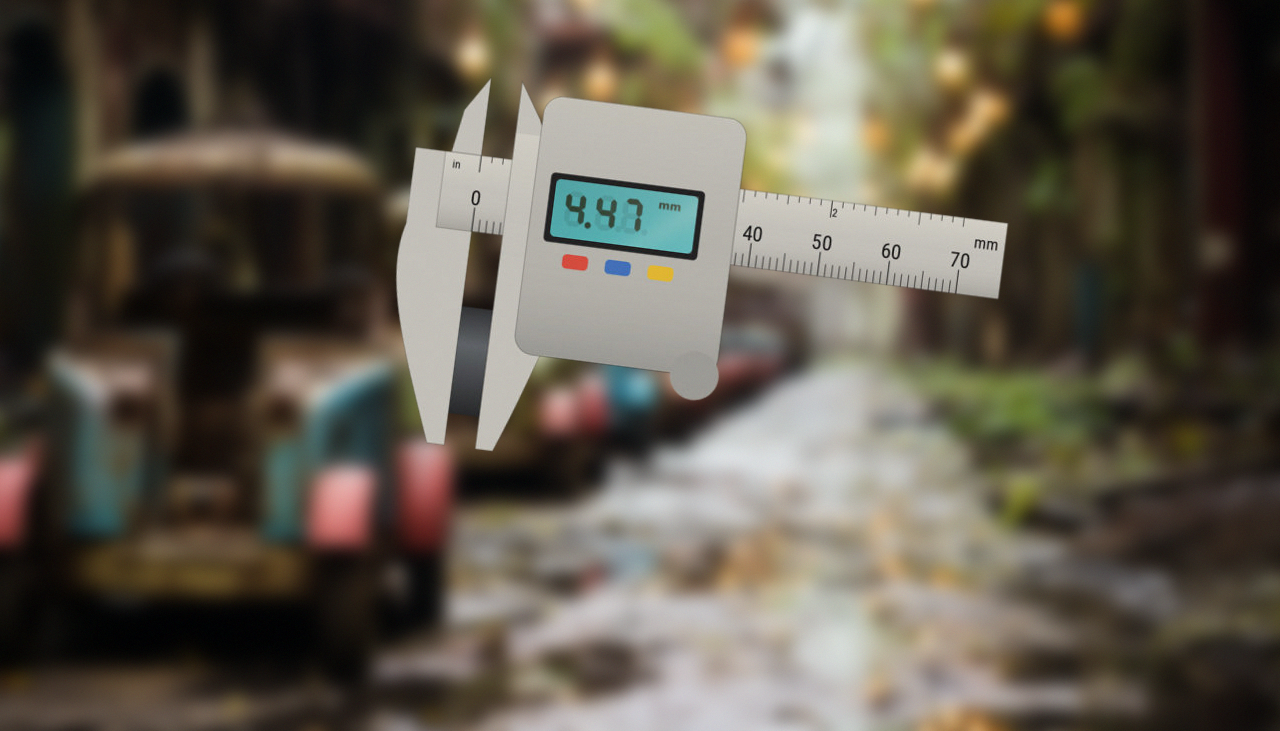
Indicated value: 4.47 mm
